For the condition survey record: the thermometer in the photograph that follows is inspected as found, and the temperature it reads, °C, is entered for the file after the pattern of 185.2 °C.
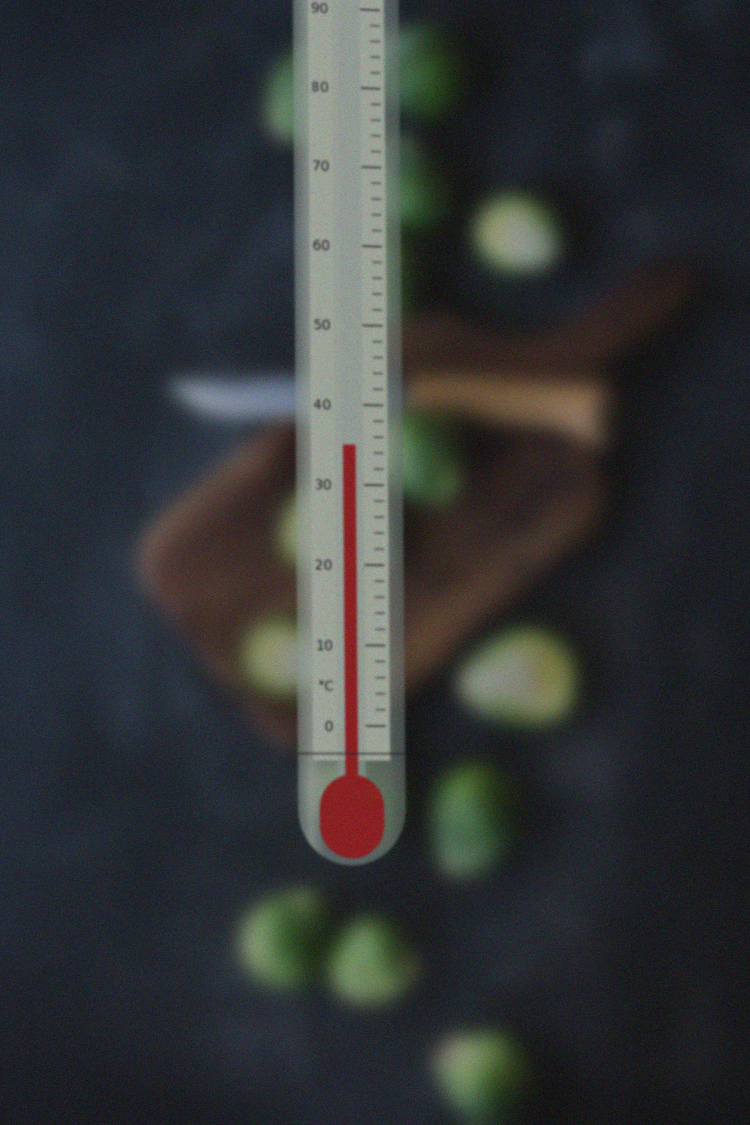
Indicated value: 35 °C
